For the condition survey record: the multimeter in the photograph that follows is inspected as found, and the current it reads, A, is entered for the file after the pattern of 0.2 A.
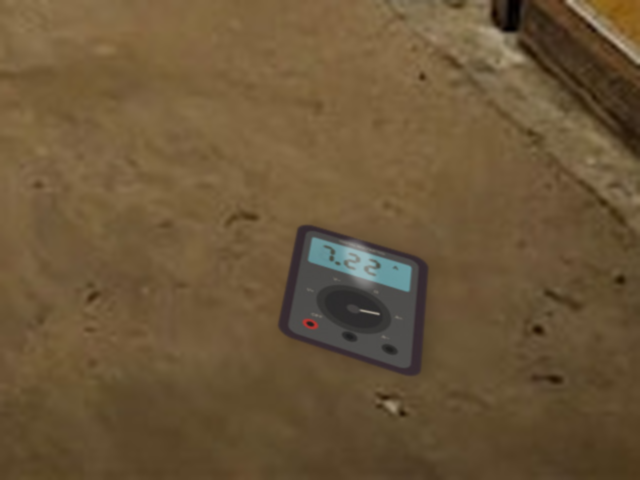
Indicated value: 7.22 A
